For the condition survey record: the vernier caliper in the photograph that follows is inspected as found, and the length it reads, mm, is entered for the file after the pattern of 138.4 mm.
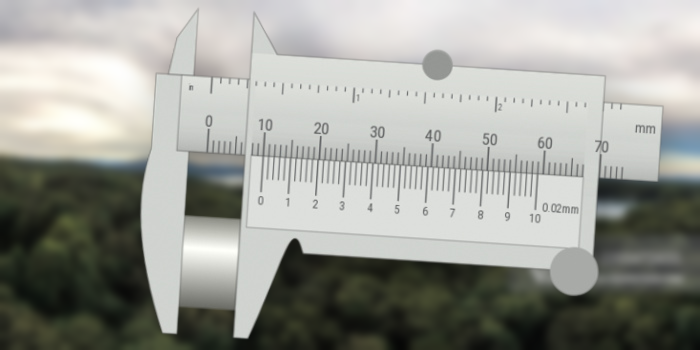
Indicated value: 10.0 mm
